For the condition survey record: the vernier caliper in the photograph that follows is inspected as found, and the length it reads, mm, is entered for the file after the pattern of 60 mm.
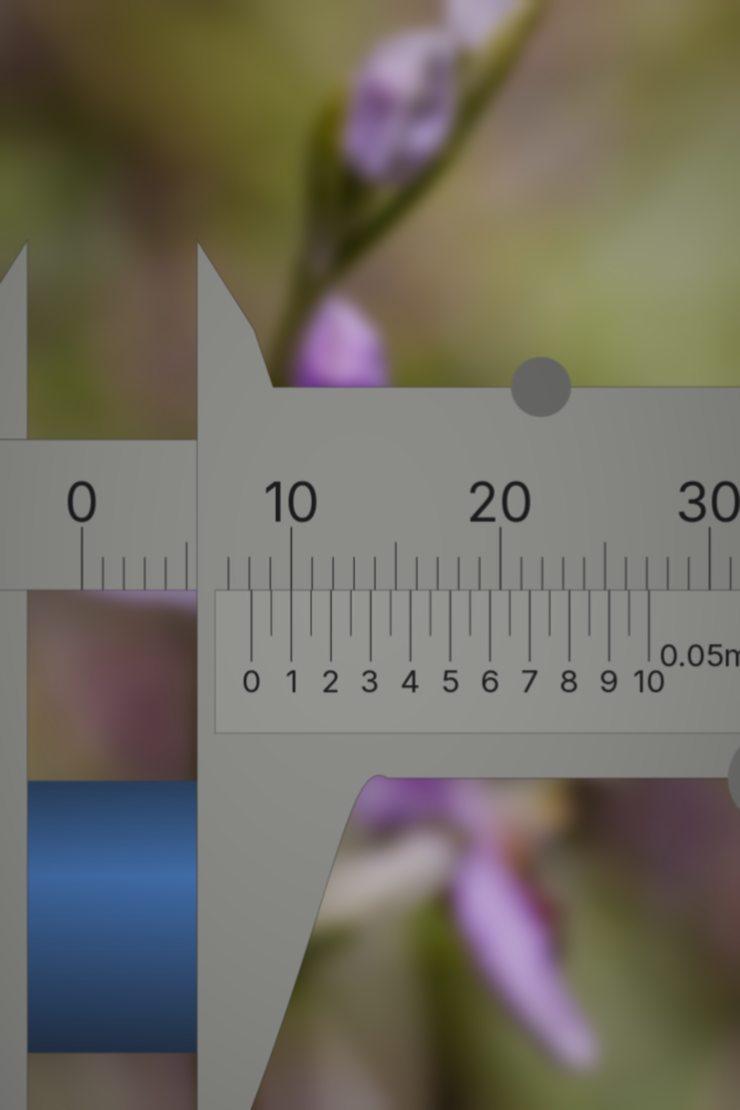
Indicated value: 8.1 mm
